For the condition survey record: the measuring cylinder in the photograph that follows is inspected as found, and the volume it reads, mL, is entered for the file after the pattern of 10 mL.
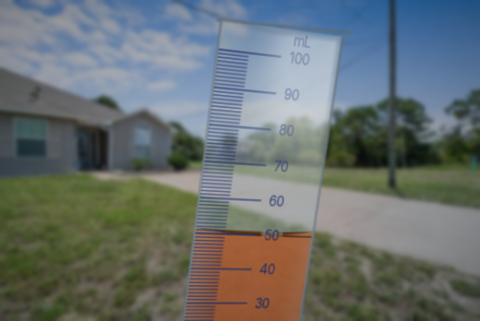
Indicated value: 50 mL
